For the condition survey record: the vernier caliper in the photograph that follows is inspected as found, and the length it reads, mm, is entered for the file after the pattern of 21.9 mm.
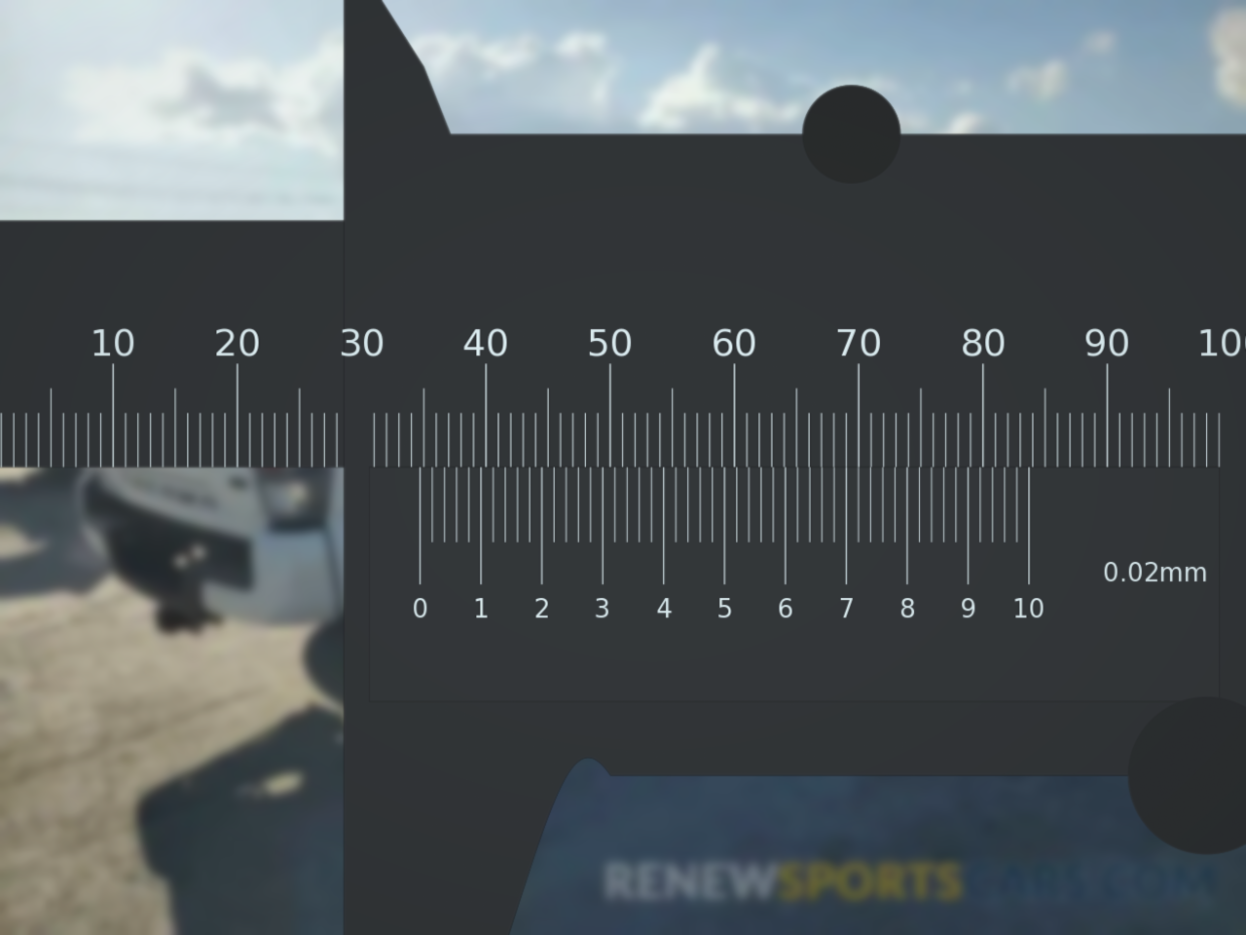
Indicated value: 34.7 mm
